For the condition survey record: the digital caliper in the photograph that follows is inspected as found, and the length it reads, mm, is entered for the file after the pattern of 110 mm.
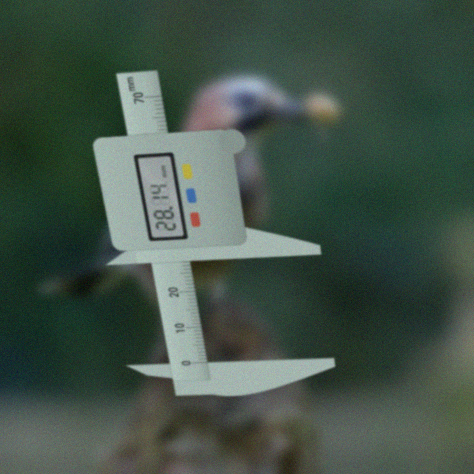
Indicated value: 28.14 mm
